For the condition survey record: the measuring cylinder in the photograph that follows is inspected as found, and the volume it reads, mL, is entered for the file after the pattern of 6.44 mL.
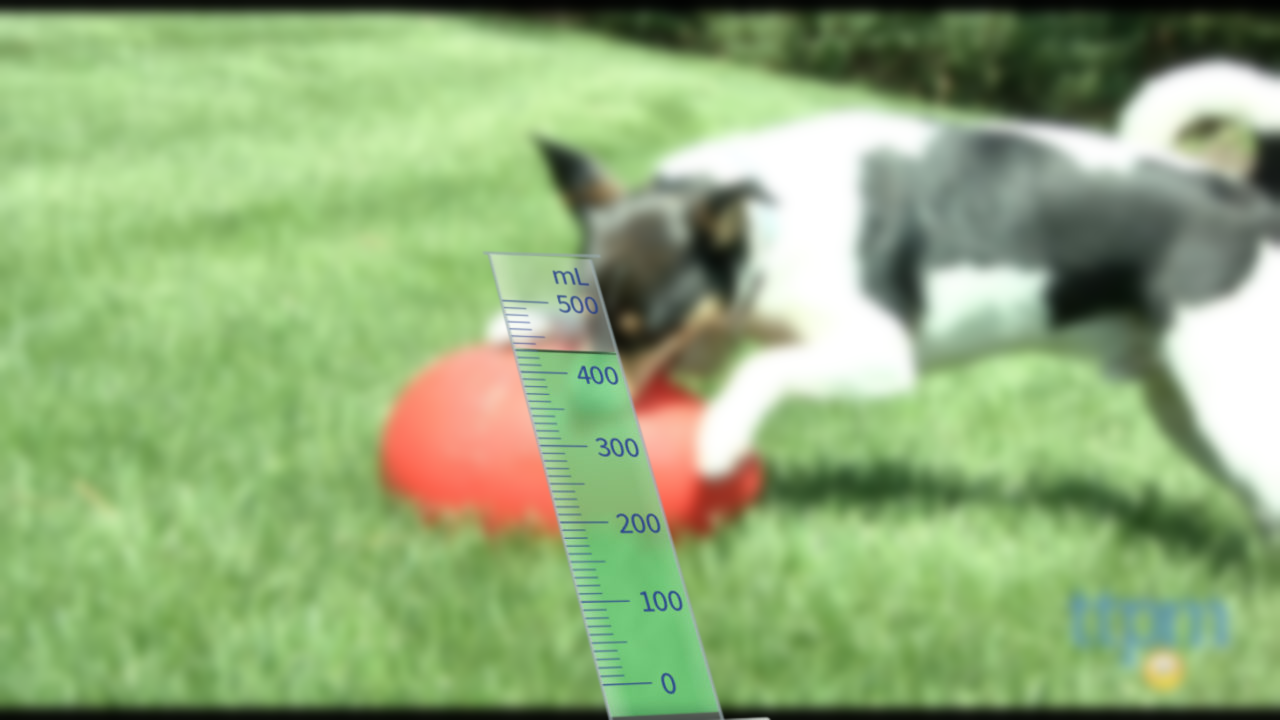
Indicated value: 430 mL
